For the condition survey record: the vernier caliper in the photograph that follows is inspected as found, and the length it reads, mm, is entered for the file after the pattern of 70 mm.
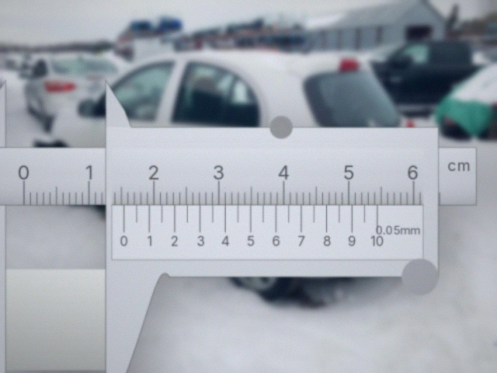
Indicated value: 15.4 mm
